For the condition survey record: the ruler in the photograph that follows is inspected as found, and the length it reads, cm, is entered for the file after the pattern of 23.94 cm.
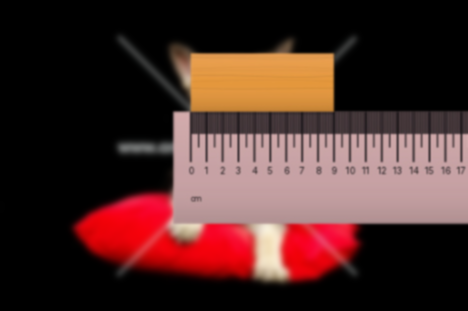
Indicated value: 9 cm
